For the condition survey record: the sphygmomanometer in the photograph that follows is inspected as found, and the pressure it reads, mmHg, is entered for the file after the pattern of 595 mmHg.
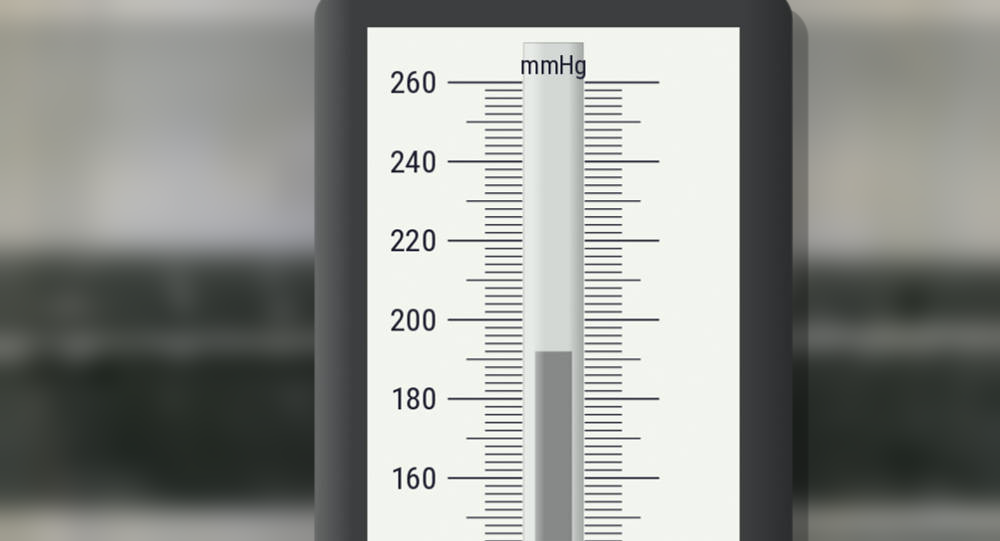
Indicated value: 192 mmHg
